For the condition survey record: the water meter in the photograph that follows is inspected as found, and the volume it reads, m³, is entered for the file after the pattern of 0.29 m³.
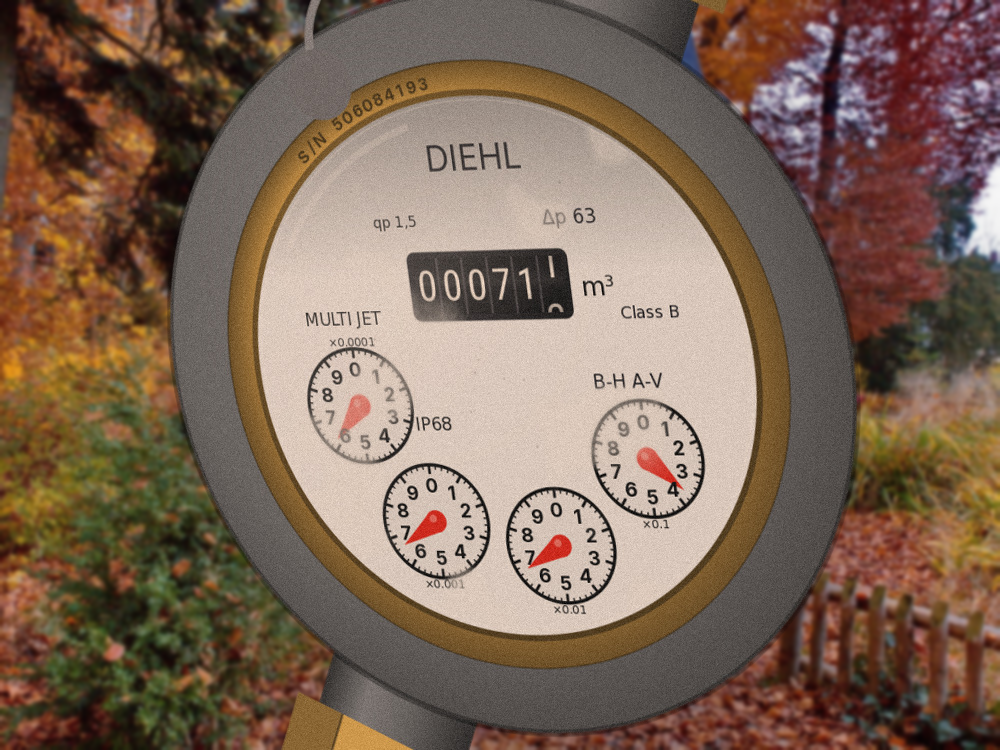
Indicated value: 711.3666 m³
